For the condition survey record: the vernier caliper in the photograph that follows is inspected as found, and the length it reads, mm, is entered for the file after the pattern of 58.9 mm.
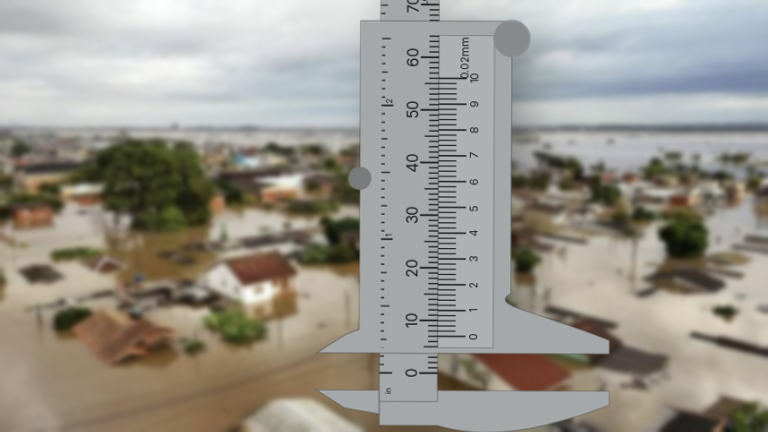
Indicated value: 7.0 mm
